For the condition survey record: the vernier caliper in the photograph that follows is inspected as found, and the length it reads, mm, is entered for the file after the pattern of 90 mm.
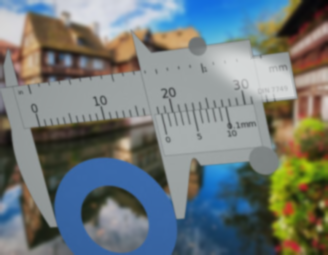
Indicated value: 18.4 mm
